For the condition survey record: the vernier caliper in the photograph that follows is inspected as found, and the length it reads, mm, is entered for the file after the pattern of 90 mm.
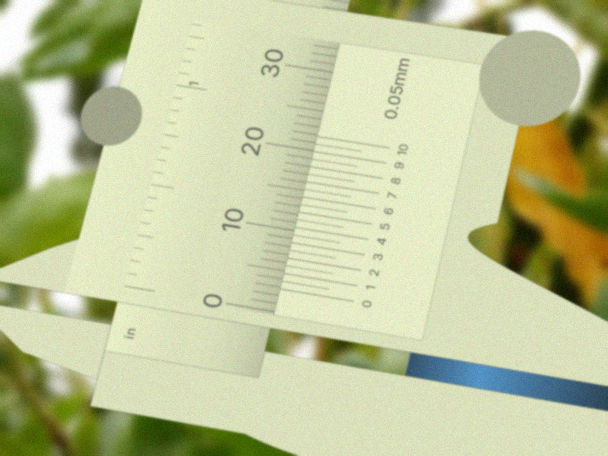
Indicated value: 2.8 mm
